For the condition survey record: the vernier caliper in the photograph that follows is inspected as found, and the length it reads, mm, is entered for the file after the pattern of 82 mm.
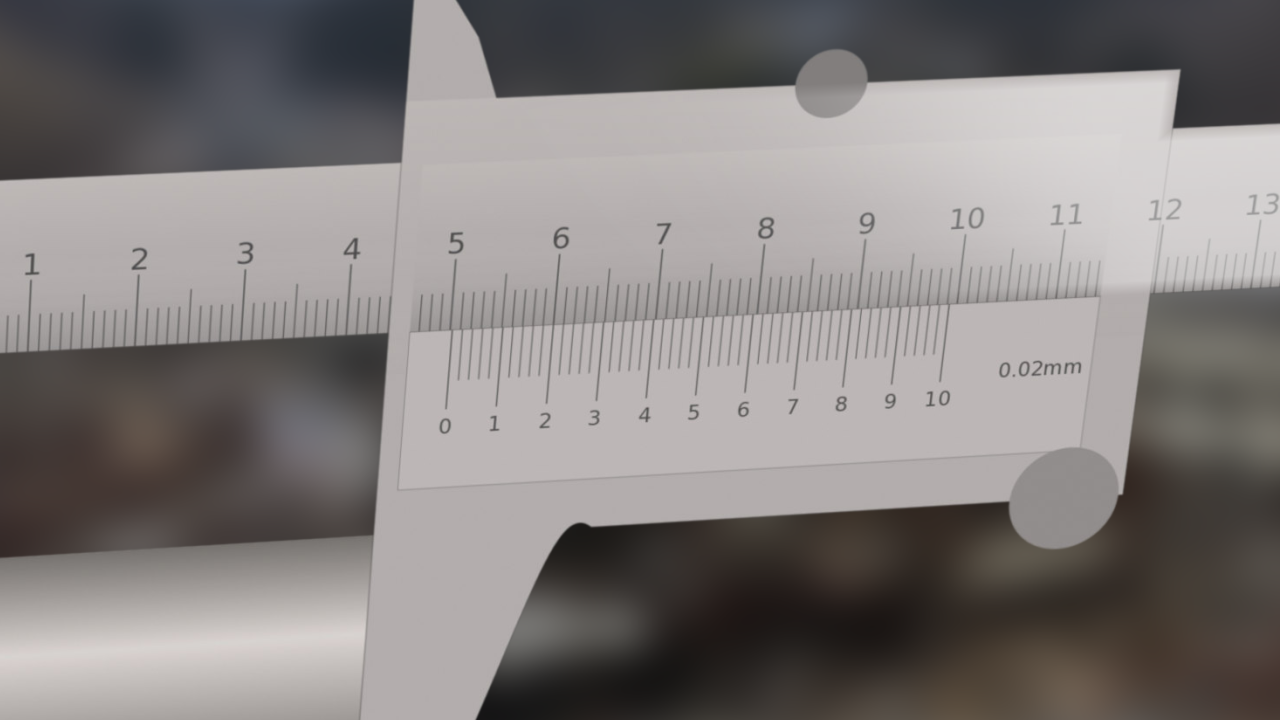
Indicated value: 50.2 mm
